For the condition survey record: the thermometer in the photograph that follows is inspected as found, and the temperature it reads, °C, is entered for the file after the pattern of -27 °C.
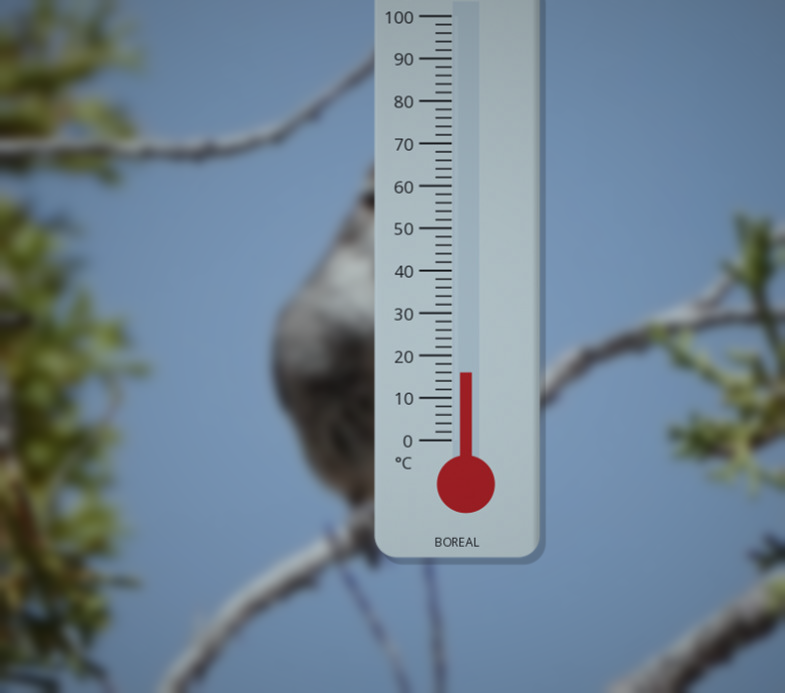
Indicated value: 16 °C
